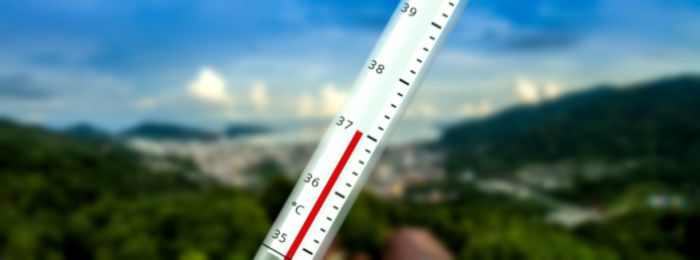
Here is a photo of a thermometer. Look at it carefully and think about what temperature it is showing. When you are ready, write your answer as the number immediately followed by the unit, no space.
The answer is 37°C
